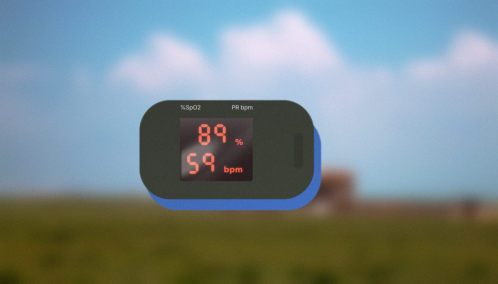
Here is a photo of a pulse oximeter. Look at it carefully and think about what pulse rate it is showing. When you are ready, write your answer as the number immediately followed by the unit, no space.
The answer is 59bpm
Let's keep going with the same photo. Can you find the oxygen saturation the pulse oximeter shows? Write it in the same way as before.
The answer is 89%
